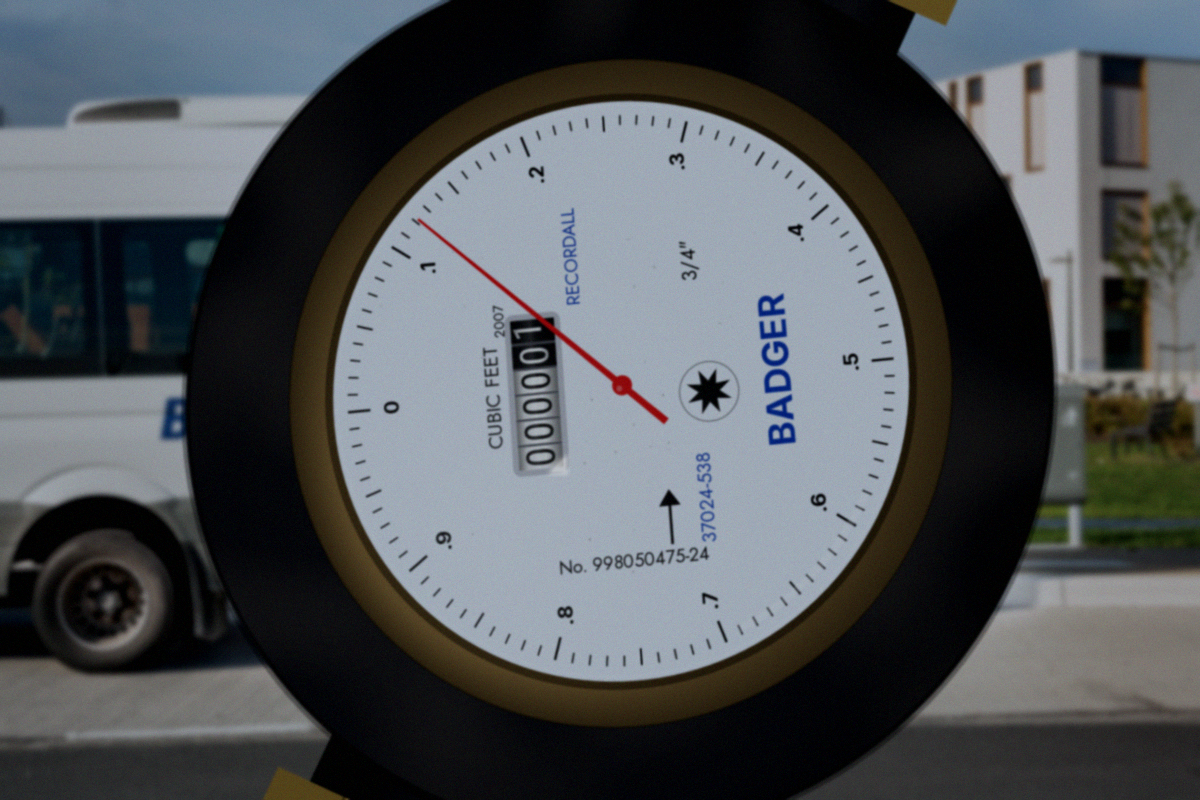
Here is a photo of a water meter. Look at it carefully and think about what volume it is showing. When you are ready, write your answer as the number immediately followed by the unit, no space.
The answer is 1.12ft³
